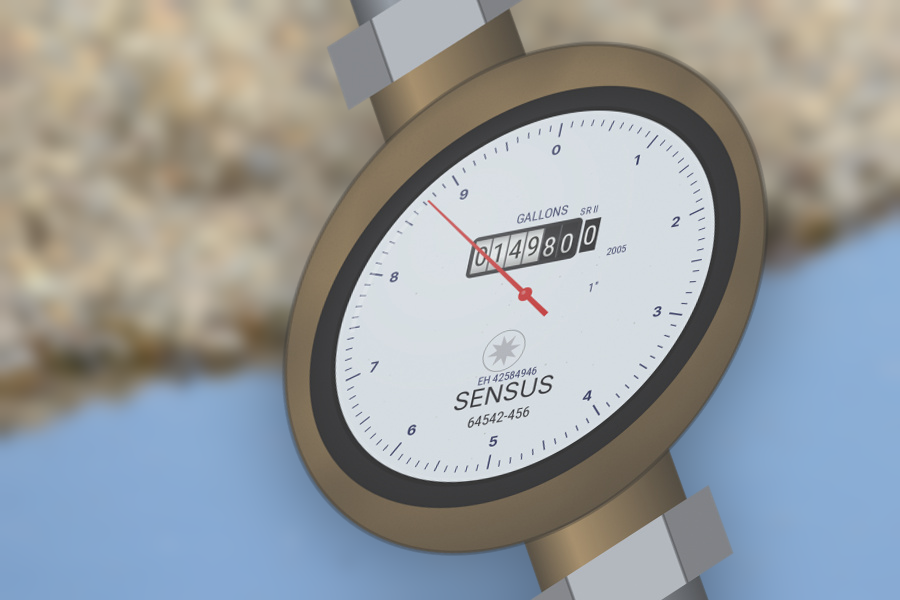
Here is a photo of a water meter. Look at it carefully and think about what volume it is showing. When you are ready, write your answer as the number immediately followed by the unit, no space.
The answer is 149798.7gal
